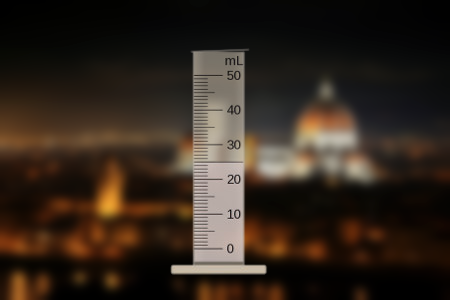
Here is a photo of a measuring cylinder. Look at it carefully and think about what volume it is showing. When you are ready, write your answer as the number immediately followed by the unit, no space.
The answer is 25mL
